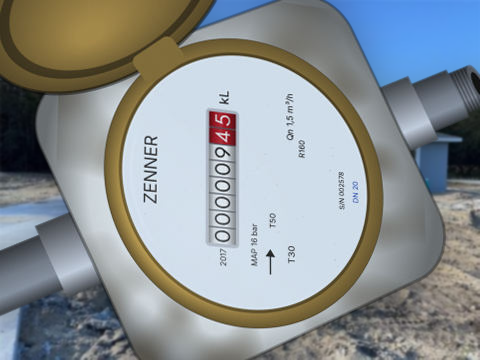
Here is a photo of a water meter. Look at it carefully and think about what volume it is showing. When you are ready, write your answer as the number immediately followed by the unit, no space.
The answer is 9.45kL
